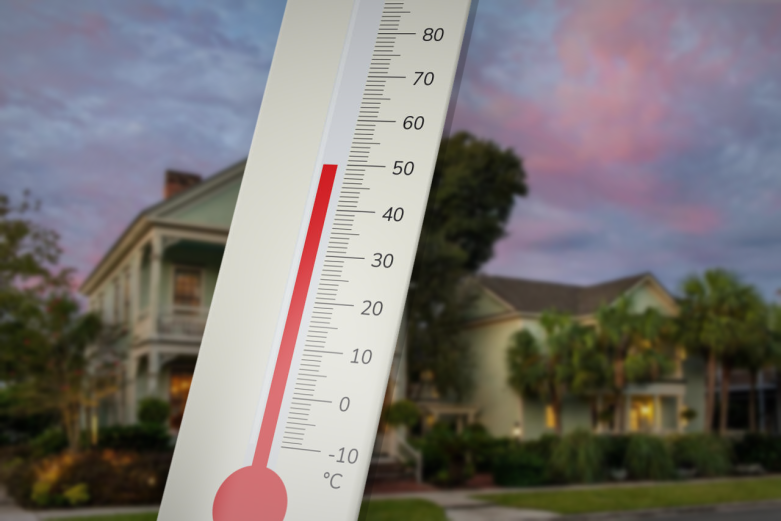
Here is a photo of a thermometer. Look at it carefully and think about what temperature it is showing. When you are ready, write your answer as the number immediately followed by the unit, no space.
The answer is 50°C
